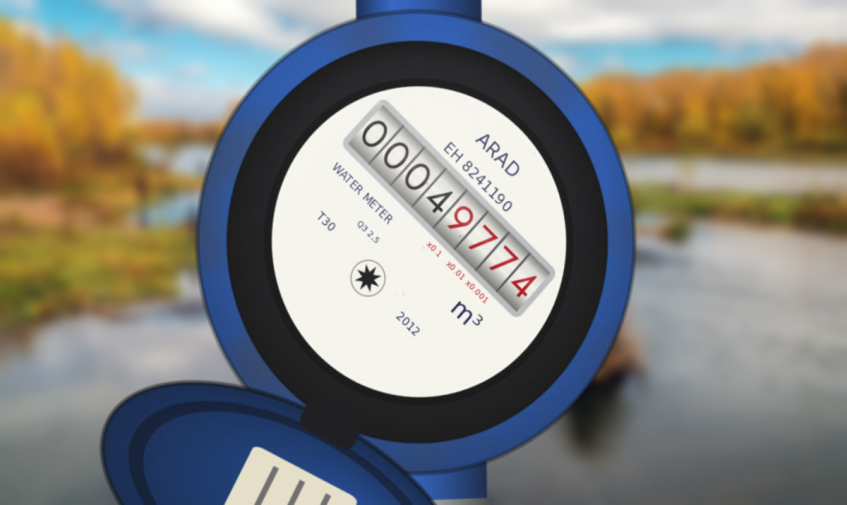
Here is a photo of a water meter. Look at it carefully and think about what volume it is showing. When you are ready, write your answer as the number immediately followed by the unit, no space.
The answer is 4.9774m³
